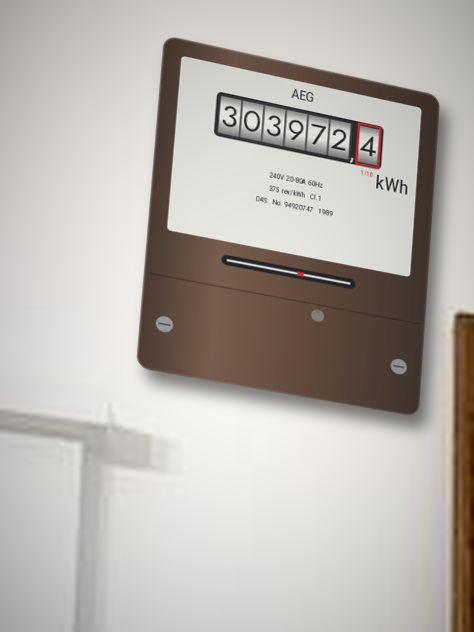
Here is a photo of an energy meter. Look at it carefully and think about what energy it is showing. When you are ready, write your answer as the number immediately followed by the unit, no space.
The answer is 303972.4kWh
